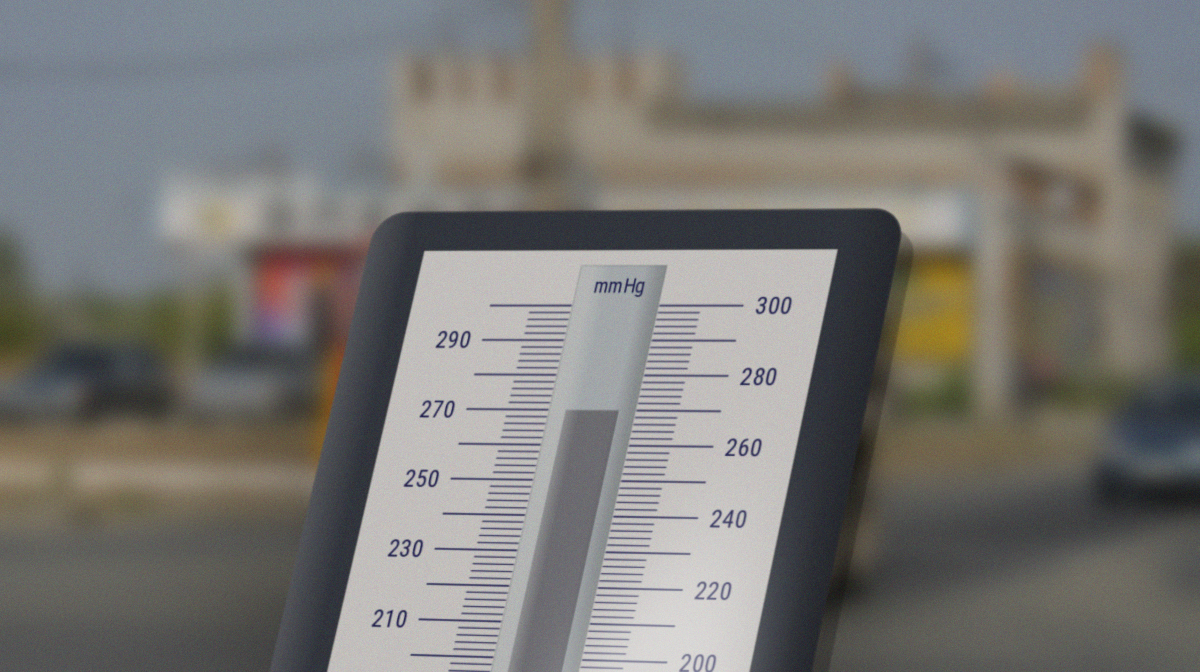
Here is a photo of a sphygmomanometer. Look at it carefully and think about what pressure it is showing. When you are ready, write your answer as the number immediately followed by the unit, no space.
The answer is 270mmHg
